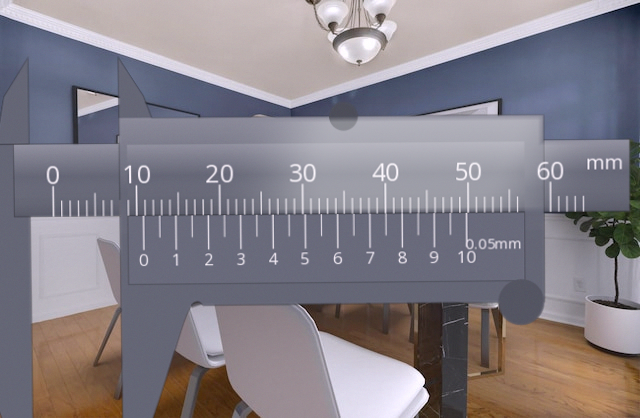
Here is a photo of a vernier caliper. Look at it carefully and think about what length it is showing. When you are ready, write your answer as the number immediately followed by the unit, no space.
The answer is 10.8mm
